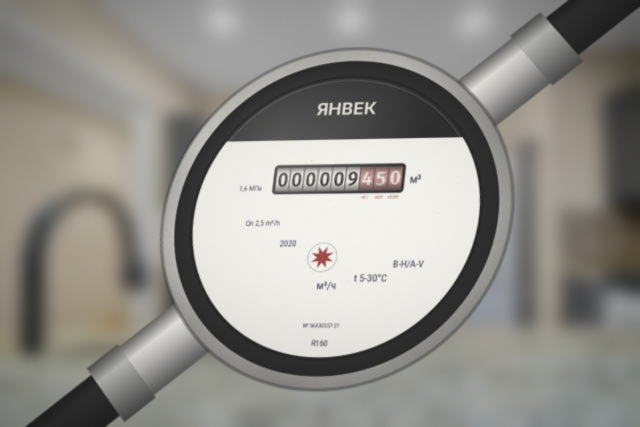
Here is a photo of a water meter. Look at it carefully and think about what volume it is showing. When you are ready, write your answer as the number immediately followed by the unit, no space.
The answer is 9.450m³
